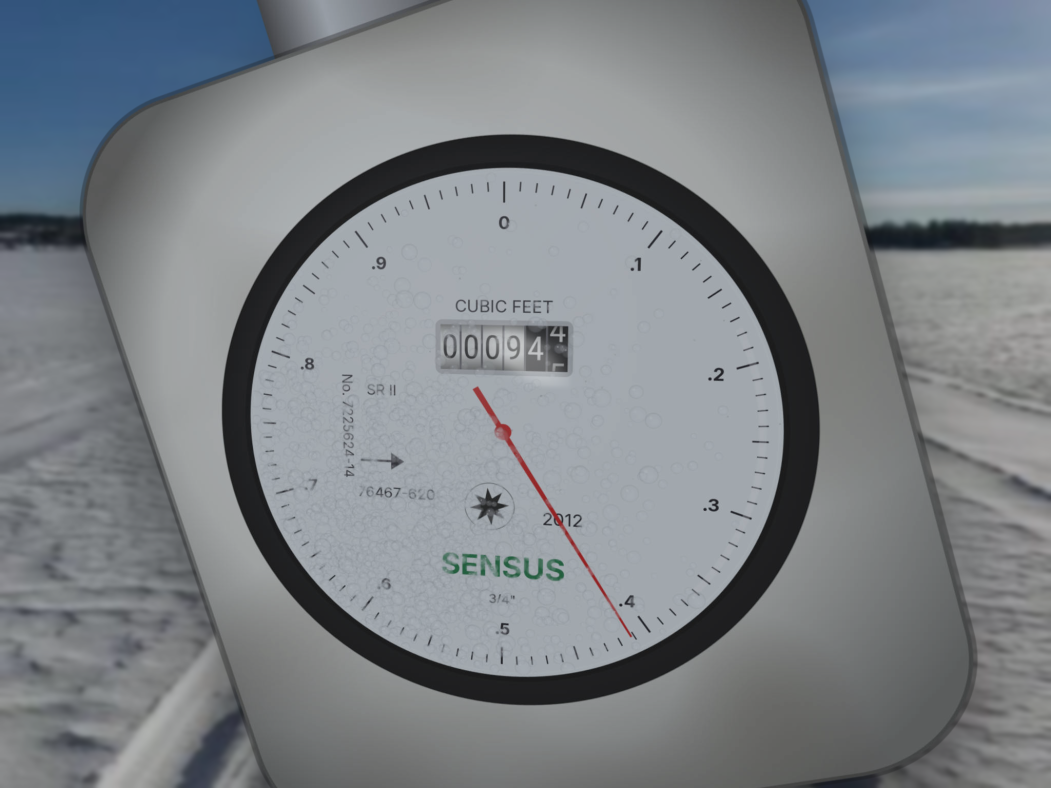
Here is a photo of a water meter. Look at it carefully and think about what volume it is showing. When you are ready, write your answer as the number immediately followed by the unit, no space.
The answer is 944.41ft³
